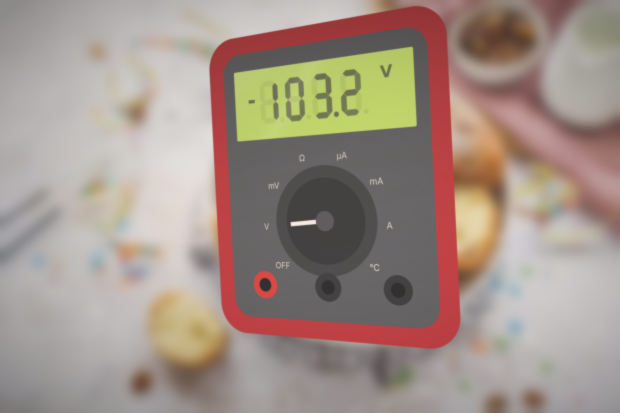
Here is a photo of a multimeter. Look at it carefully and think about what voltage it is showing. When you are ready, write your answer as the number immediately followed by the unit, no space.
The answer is -103.2V
